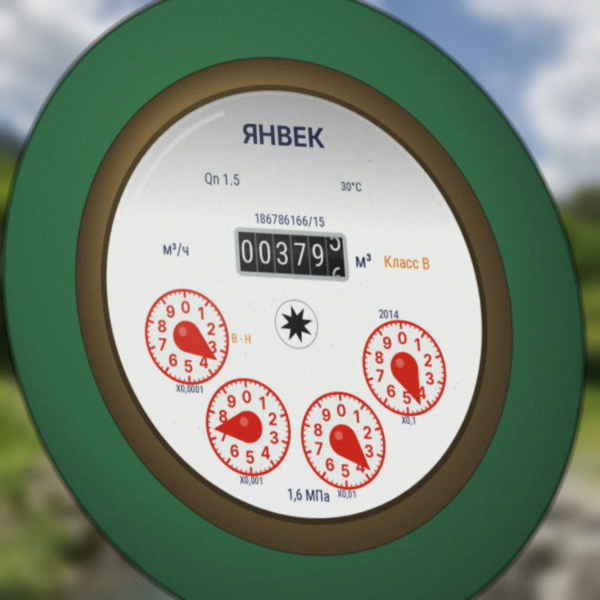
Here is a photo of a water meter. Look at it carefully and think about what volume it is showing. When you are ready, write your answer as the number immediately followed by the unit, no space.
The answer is 3795.4373m³
